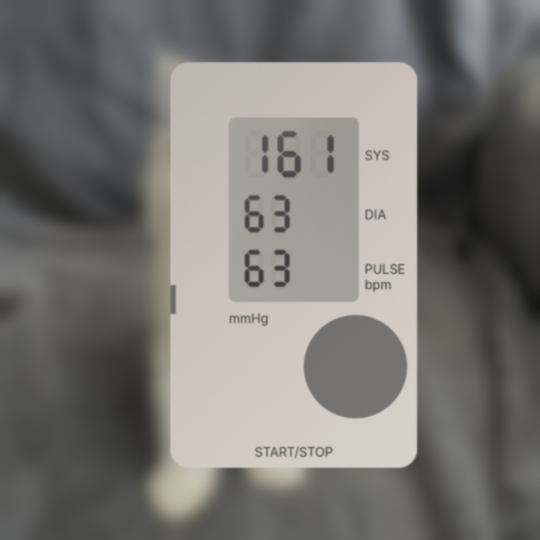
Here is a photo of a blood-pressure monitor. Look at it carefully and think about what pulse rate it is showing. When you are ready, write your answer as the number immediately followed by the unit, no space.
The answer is 63bpm
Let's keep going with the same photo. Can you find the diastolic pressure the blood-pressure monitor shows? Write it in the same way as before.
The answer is 63mmHg
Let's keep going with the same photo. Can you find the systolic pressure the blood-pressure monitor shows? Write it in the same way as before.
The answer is 161mmHg
